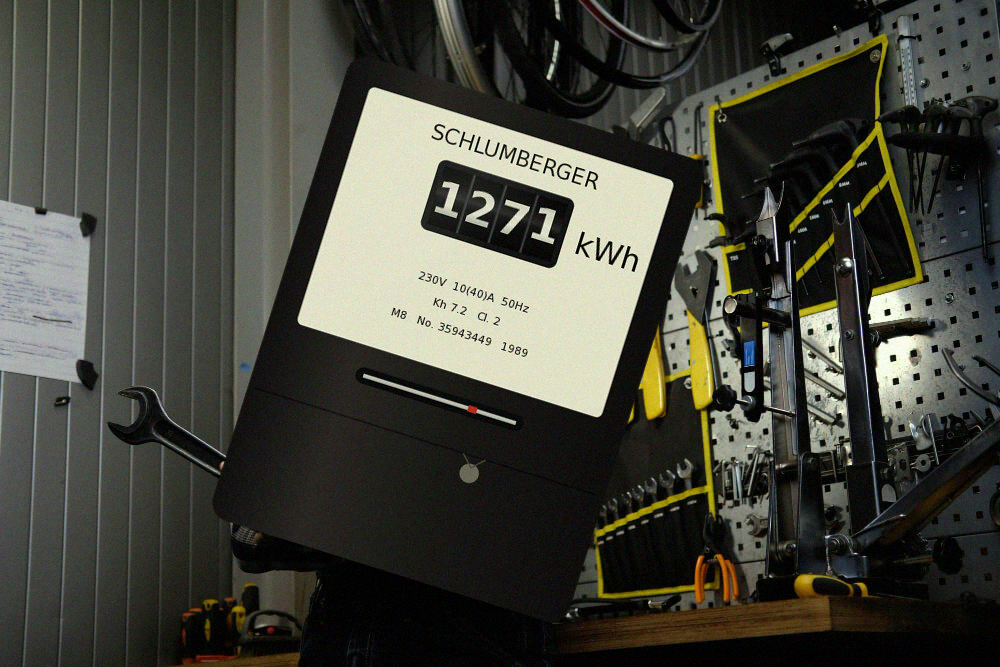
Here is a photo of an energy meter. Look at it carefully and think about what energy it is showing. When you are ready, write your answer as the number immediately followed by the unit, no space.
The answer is 1271kWh
